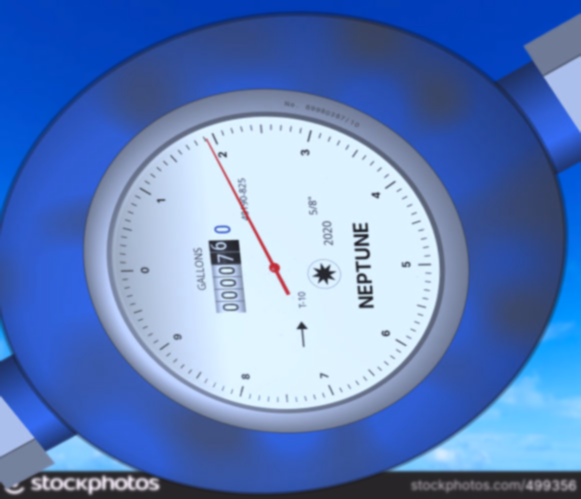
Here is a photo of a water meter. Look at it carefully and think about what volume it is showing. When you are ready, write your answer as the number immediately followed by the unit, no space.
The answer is 761.9gal
